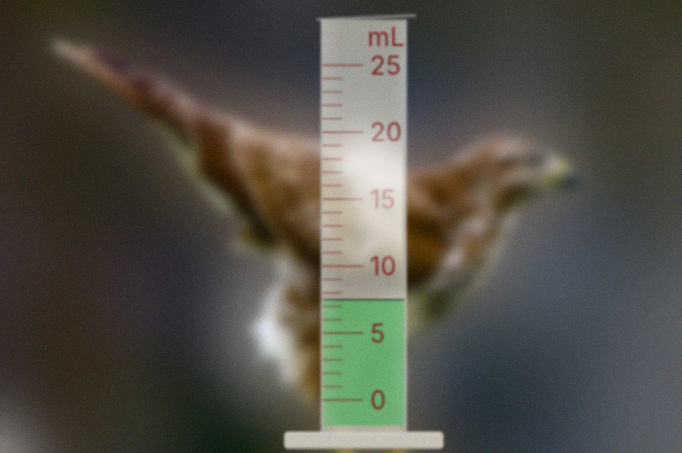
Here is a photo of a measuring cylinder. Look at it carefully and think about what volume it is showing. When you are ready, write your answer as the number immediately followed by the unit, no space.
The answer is 7.5mL
